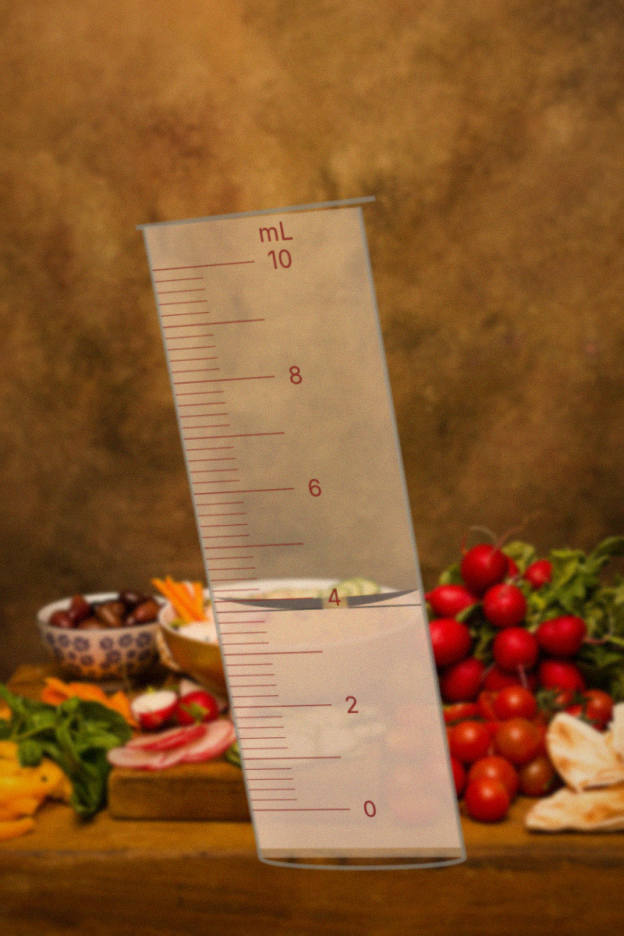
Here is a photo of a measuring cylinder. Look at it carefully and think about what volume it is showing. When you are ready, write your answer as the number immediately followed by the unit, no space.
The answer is 3.8mL
